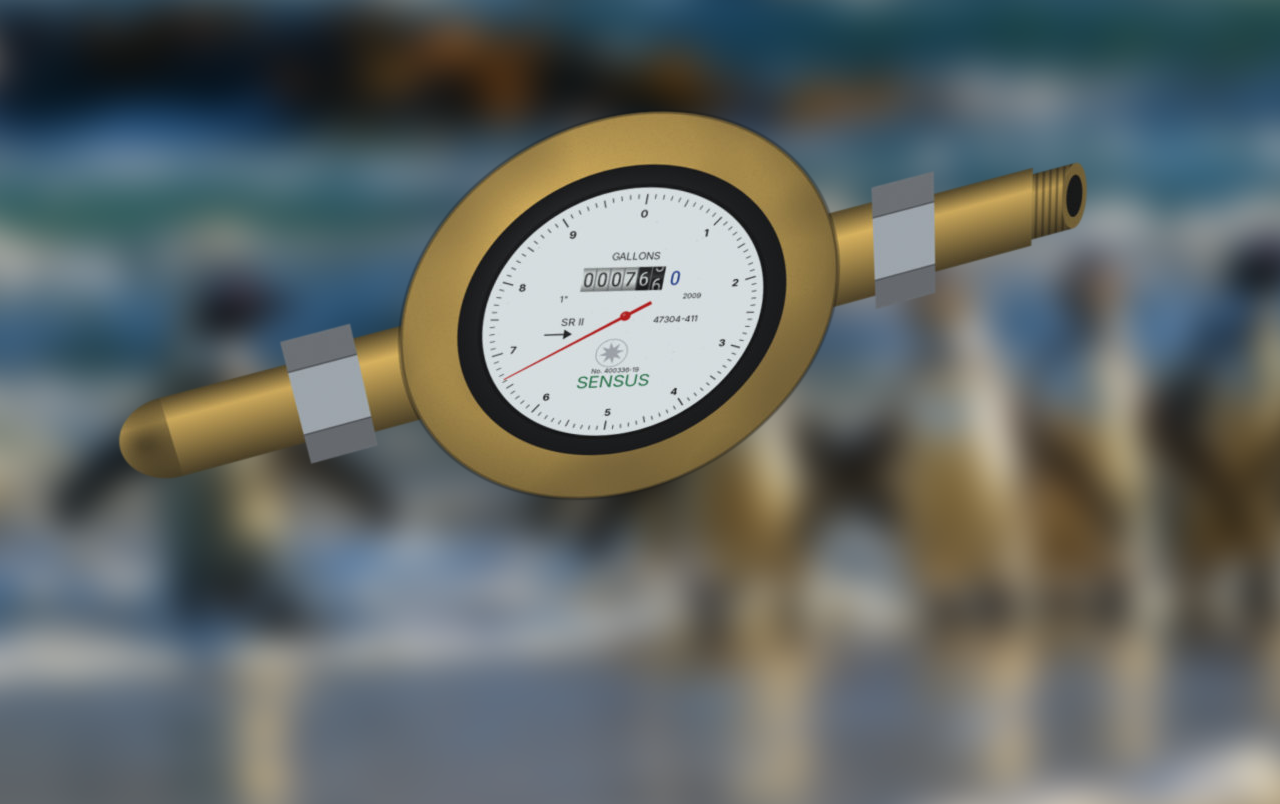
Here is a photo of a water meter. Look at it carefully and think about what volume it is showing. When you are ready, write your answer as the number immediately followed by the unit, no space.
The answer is 7656.6gal
